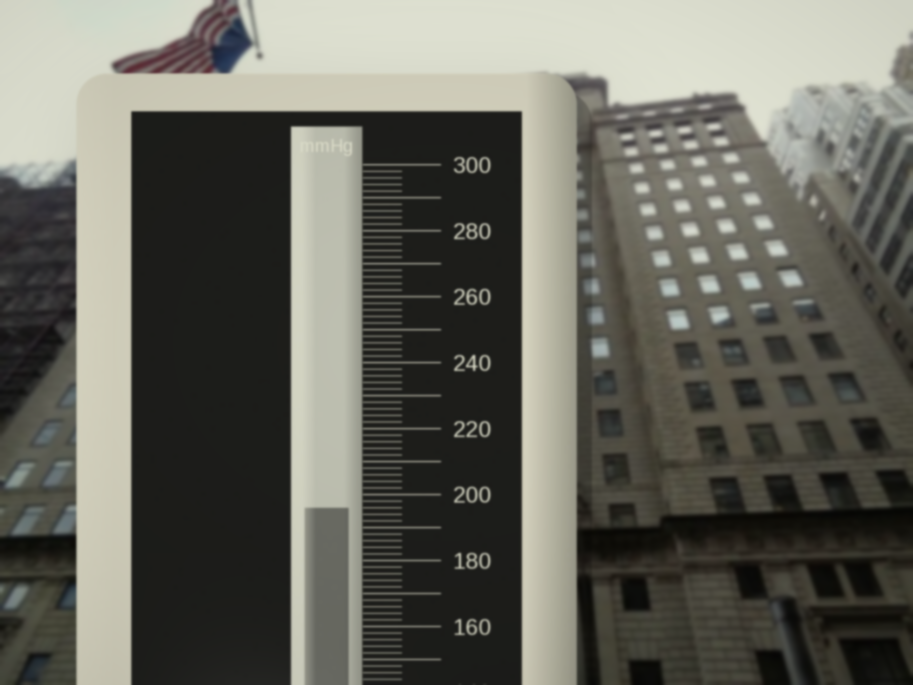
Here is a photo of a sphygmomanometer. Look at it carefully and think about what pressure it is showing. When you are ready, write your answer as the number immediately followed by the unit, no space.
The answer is 196mmHg
